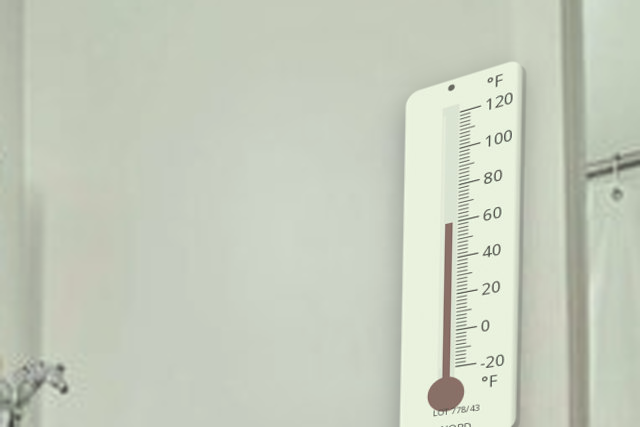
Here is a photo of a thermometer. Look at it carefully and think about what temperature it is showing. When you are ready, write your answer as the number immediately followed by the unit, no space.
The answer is 60°F
